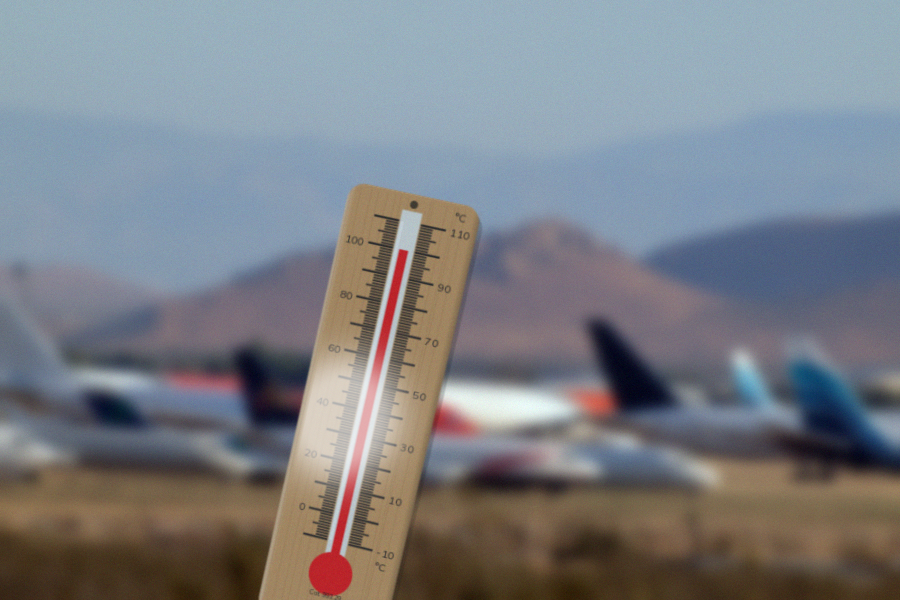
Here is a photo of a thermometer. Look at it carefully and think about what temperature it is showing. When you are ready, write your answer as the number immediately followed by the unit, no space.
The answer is 100°C
